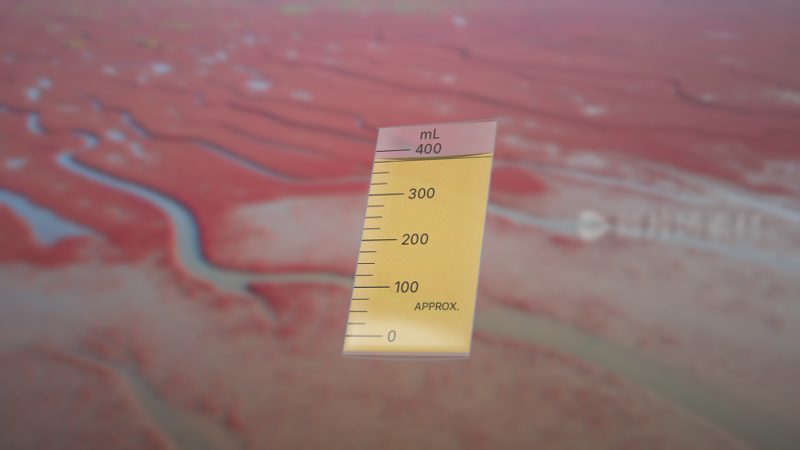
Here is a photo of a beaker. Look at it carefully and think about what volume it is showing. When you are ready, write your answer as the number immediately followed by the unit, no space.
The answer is 375mL
